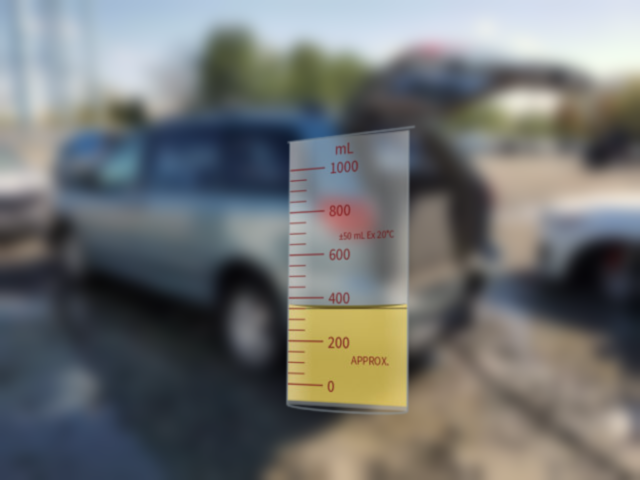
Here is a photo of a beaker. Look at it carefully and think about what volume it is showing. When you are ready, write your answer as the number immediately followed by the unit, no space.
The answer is 350mL
